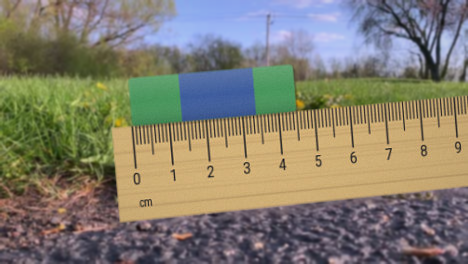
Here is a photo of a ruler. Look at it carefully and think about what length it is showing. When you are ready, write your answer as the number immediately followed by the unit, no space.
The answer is 4.5cm
